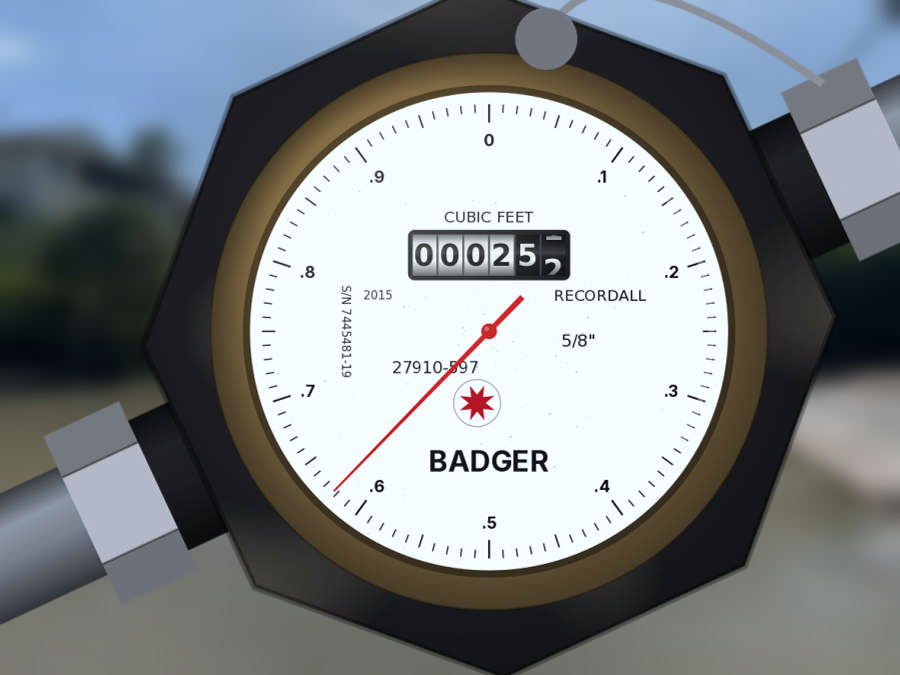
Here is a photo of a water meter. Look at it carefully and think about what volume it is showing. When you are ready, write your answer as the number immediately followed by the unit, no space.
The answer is 251.62ft³
